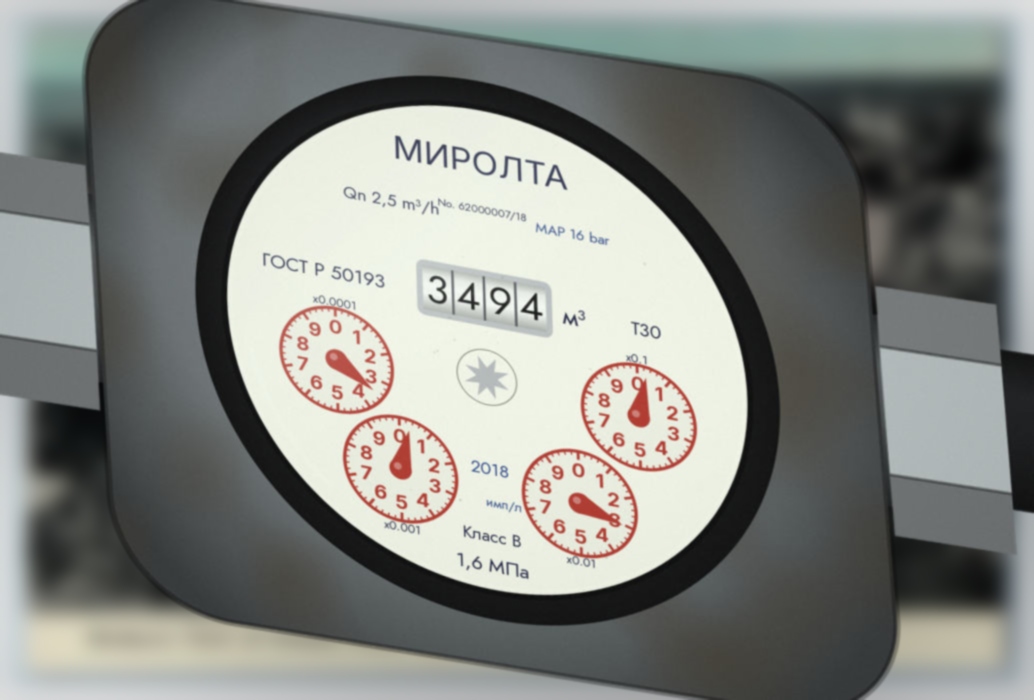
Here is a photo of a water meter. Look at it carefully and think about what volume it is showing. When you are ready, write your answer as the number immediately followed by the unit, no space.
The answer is 3494.0303m³
